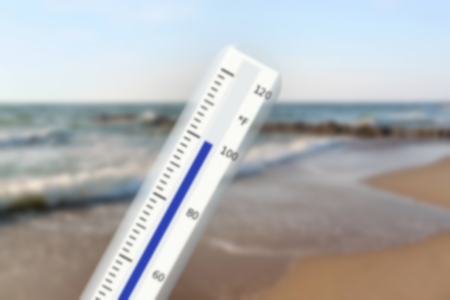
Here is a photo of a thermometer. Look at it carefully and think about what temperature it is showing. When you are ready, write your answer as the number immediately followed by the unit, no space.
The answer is 100°F
